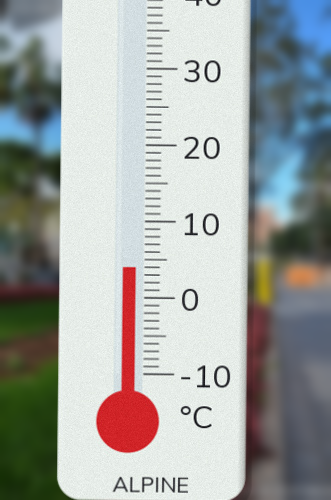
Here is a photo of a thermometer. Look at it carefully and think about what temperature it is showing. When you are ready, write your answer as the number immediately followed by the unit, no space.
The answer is 4°C
